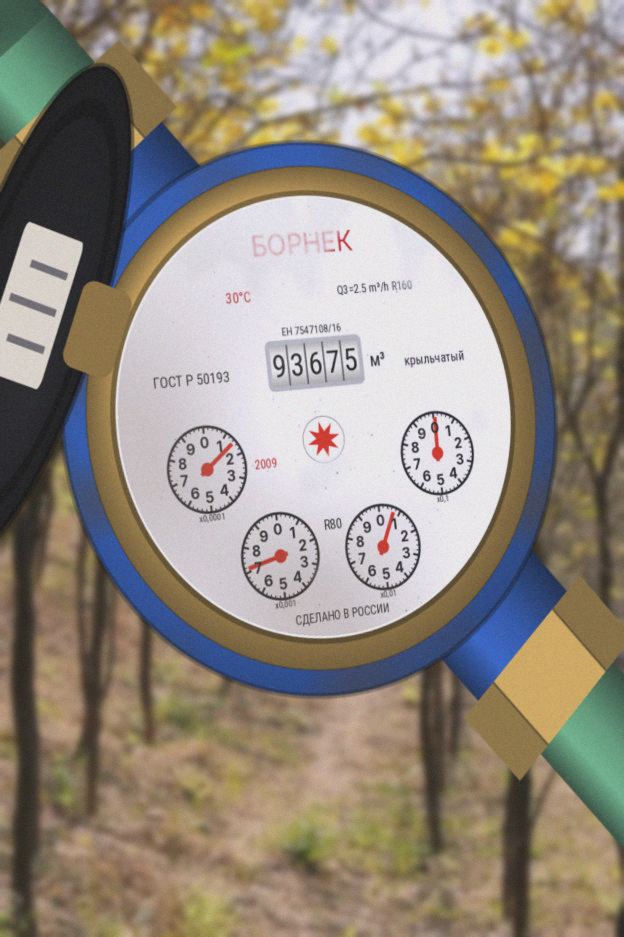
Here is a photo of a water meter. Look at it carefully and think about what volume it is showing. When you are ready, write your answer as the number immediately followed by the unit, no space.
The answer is 93675.0071m³
